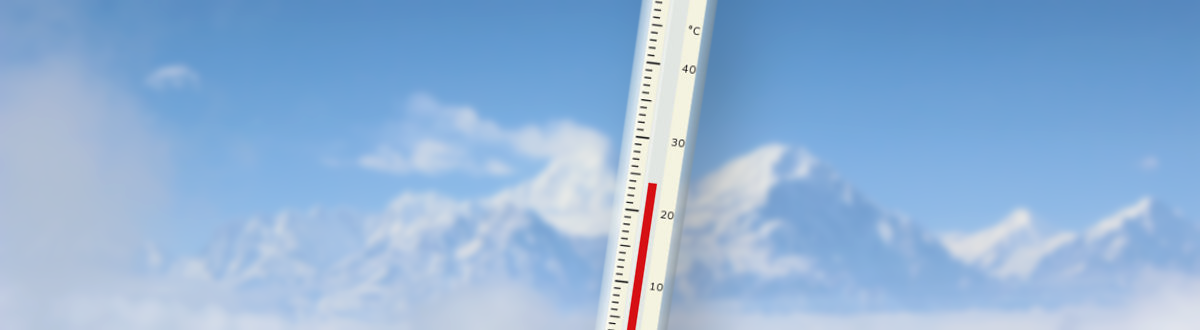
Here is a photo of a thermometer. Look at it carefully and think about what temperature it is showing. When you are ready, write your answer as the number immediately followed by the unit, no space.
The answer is 24°C
